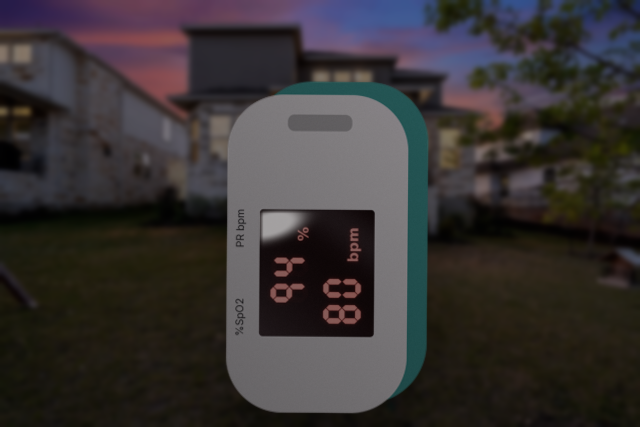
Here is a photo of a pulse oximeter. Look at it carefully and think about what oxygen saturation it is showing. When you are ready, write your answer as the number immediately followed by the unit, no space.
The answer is 94%
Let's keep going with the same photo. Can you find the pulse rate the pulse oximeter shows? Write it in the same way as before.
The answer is 80bpm
